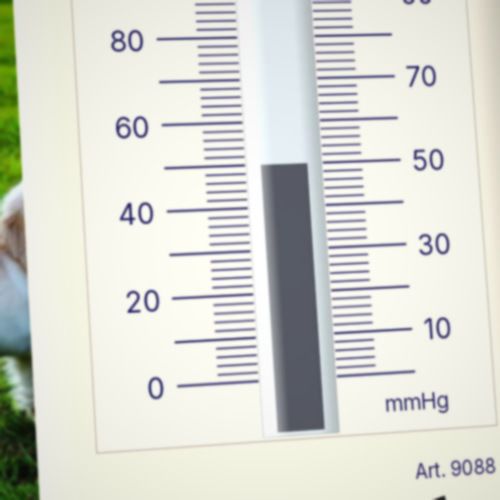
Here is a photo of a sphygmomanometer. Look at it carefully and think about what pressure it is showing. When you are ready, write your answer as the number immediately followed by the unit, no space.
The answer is 50mmHg
